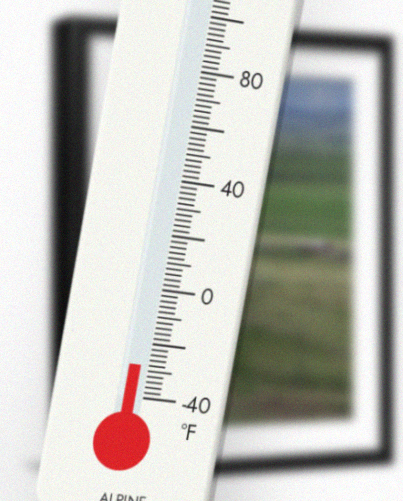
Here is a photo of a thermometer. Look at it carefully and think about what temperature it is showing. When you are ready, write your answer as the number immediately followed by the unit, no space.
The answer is -28°F
